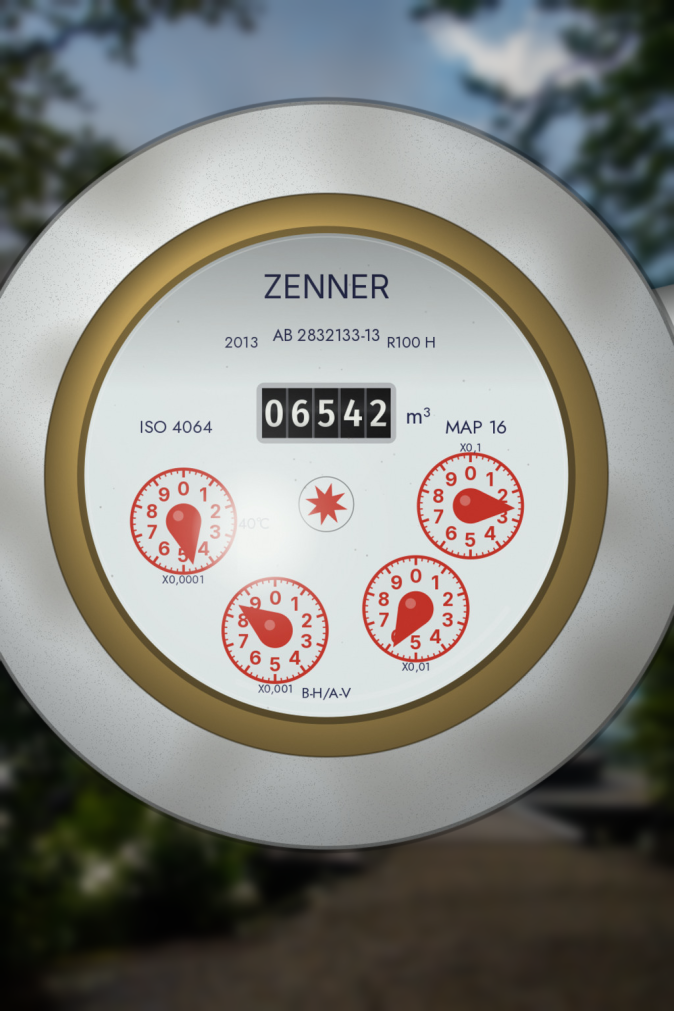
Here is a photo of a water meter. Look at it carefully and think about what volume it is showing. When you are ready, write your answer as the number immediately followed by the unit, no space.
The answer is 6542.2584m³
